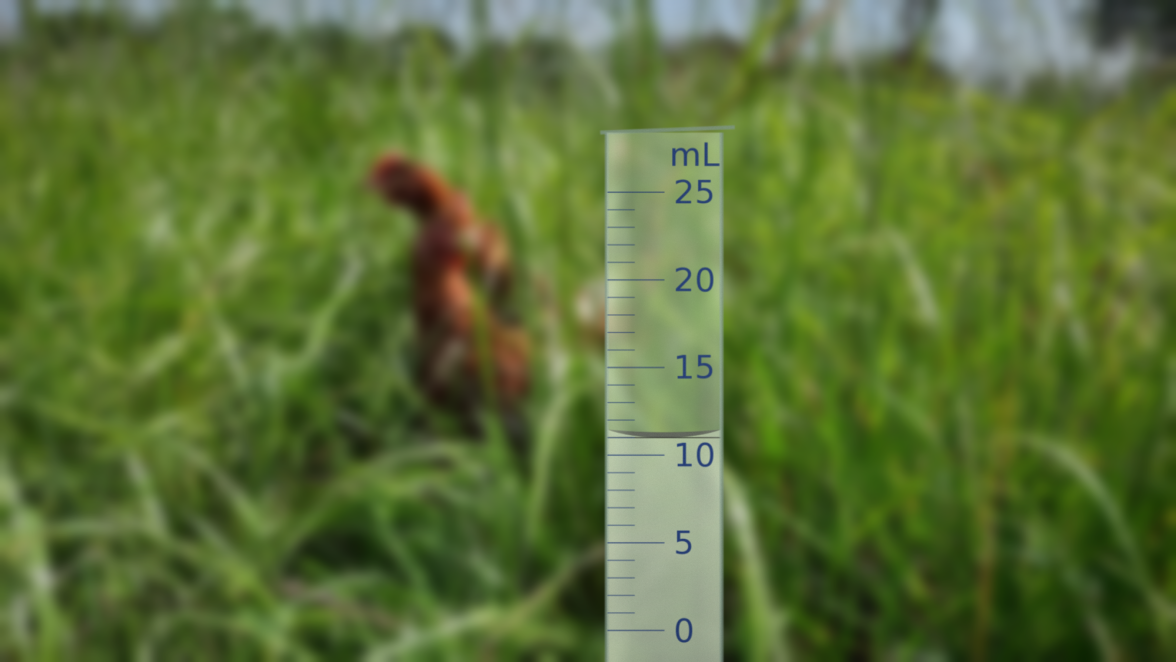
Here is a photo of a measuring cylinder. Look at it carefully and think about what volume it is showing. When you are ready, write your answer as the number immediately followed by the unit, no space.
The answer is 11mL
